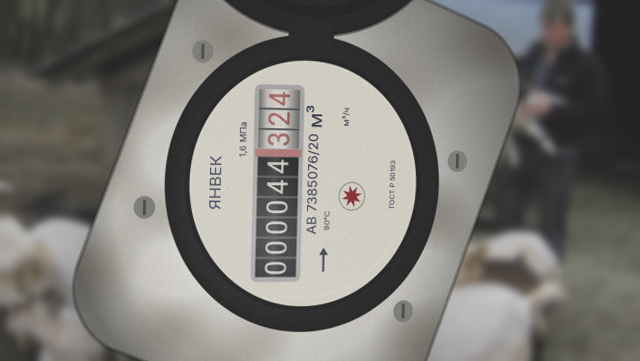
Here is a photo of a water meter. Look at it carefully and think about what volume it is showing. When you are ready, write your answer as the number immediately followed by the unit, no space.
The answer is 44.324m³
